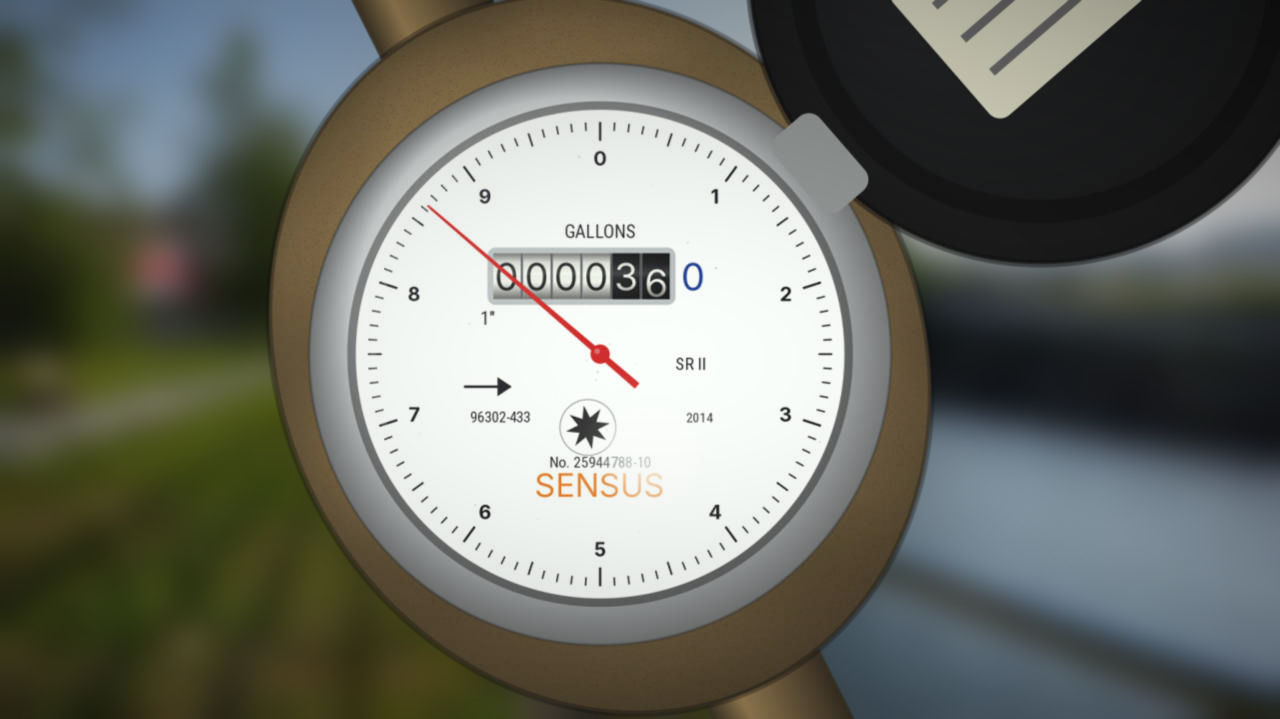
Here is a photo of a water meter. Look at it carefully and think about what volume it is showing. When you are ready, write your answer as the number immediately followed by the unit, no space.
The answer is 358.6gal
